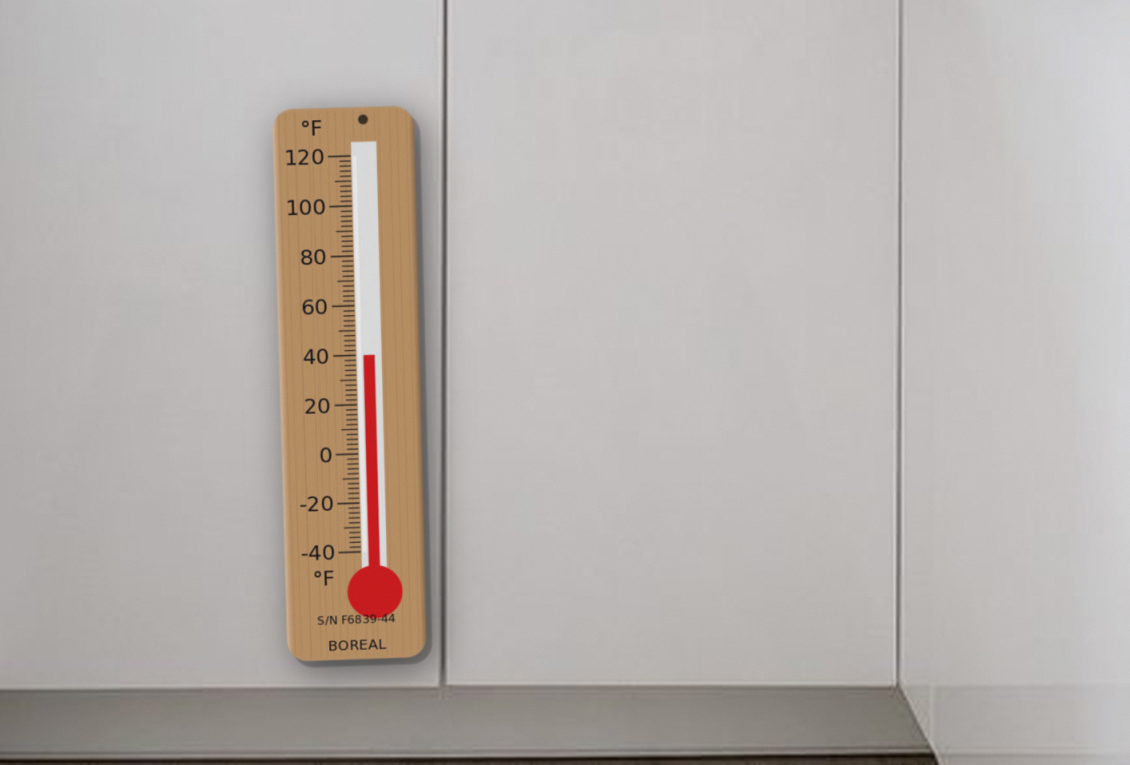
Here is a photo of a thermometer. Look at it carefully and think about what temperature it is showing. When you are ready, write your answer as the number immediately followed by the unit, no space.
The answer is 40°F
